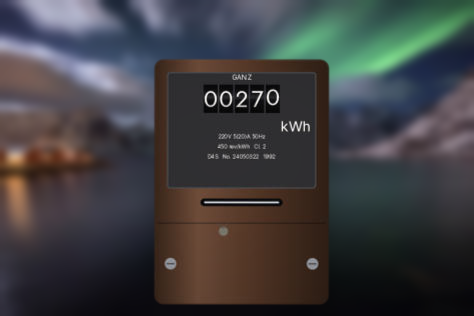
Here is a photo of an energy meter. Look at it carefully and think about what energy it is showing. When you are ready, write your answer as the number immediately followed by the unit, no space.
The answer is 270kWh
